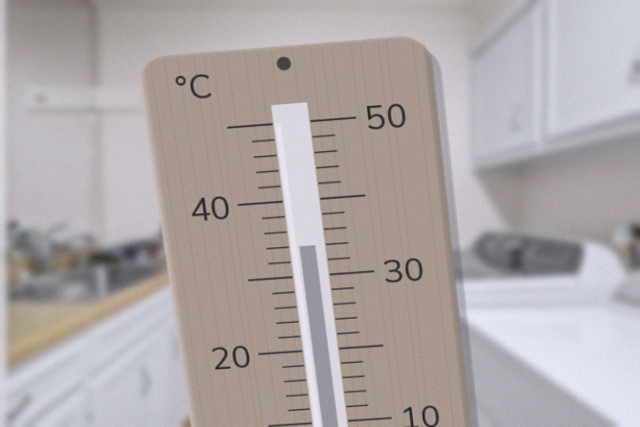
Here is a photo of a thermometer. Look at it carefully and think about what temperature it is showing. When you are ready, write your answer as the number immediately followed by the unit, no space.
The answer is 34°C
